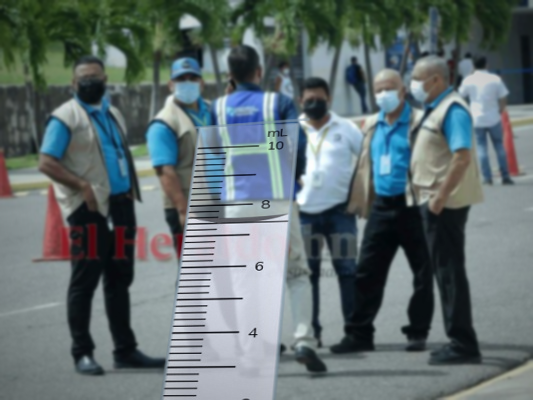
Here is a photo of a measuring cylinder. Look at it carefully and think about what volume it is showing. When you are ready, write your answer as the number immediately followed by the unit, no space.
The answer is 7.4mL
